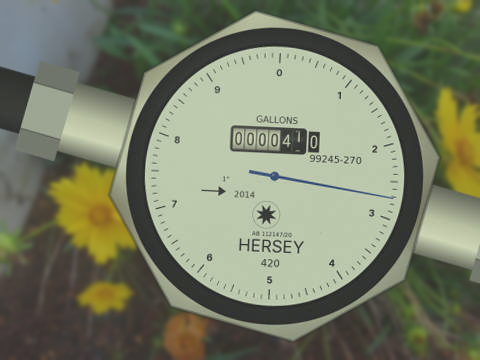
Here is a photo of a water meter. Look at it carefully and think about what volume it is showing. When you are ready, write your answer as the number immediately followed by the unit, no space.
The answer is 412.7gal
